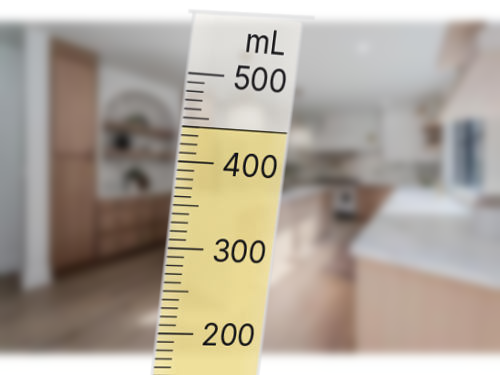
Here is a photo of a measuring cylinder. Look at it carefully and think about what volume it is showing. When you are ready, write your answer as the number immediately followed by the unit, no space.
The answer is 440mL
